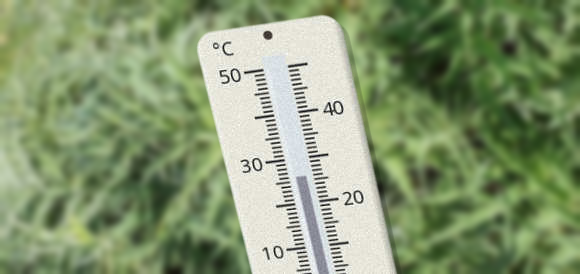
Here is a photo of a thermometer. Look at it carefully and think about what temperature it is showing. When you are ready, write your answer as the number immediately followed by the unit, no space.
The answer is 26°C
